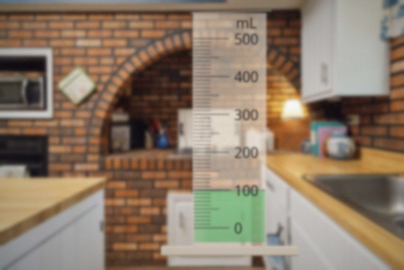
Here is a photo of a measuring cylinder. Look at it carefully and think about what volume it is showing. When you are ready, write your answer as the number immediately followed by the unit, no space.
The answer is 100mL
